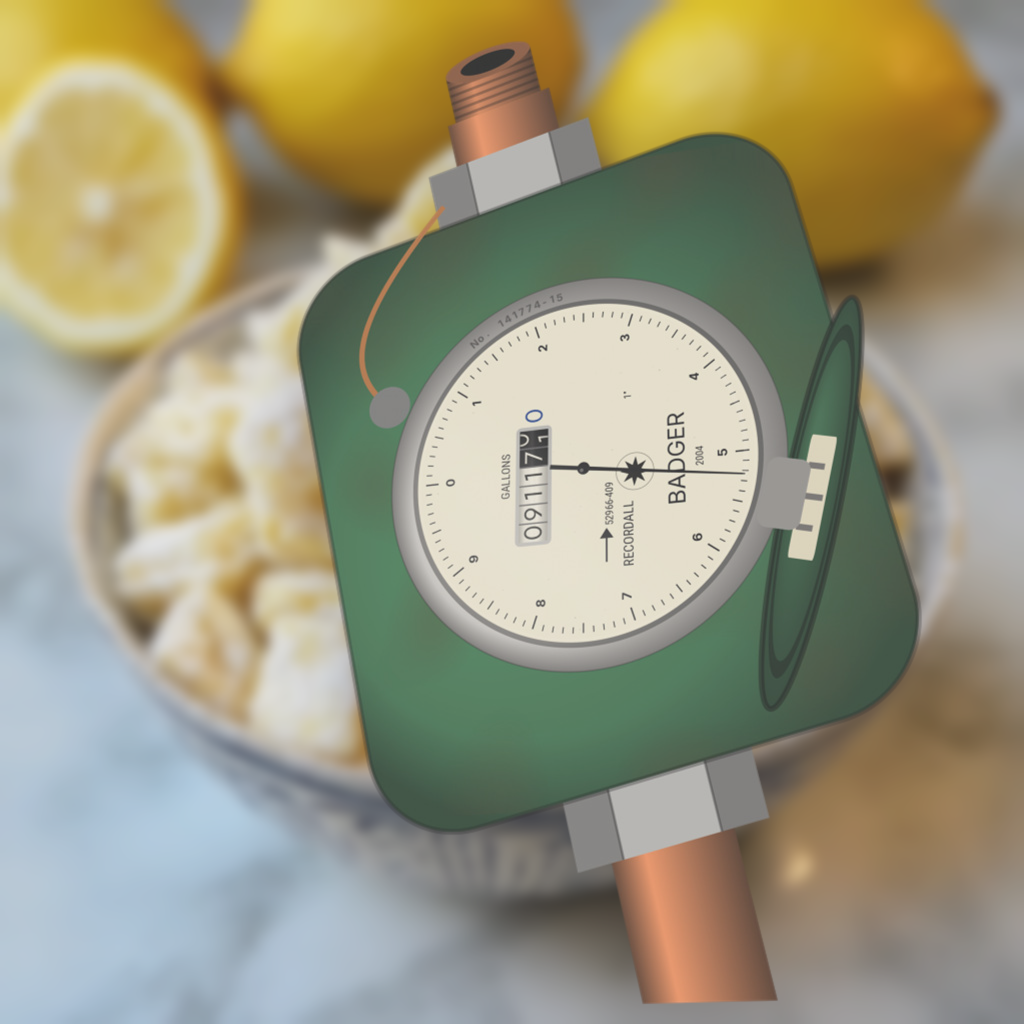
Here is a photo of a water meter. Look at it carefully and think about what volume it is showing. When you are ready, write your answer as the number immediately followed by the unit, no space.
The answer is 911705.2gal
